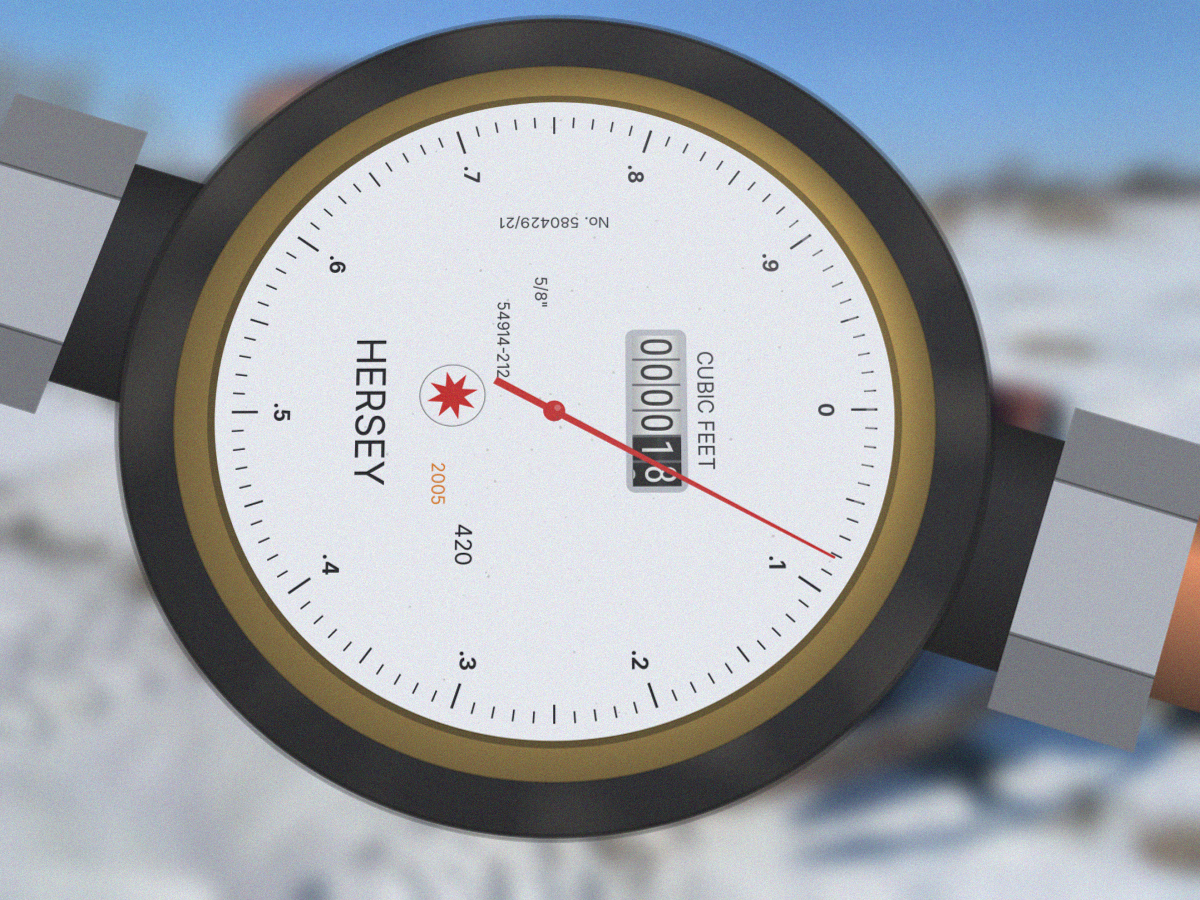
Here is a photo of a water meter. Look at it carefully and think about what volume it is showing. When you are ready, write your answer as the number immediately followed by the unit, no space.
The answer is 18.08ft³
